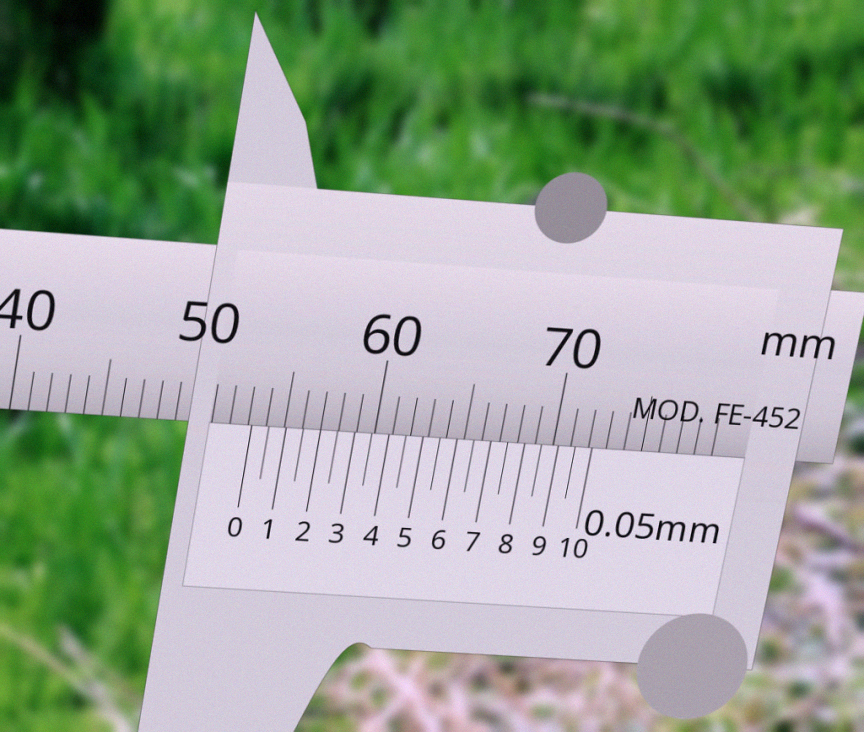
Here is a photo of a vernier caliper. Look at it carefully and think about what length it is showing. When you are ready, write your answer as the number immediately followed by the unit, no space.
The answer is 53.2mm
